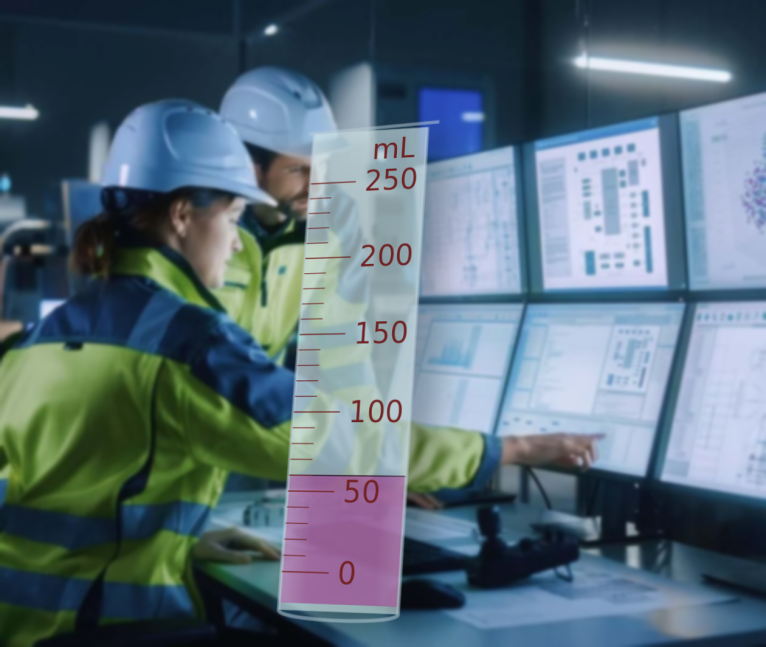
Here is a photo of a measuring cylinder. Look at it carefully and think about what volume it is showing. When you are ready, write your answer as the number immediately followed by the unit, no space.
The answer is 60mL
